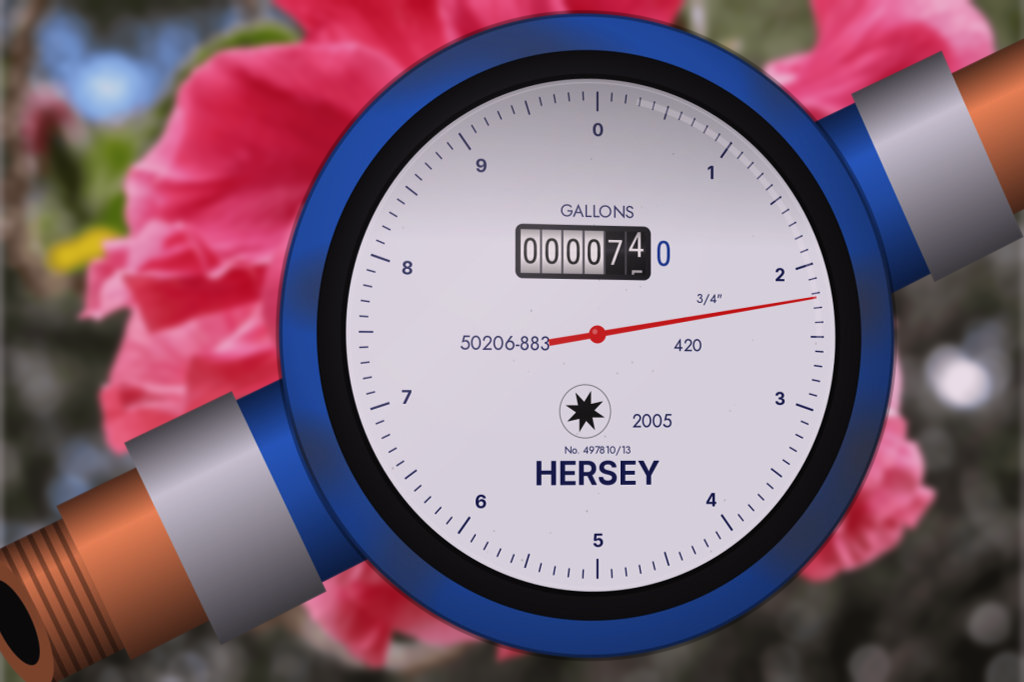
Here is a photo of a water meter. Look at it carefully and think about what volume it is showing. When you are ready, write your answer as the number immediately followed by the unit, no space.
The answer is 742.2gal
